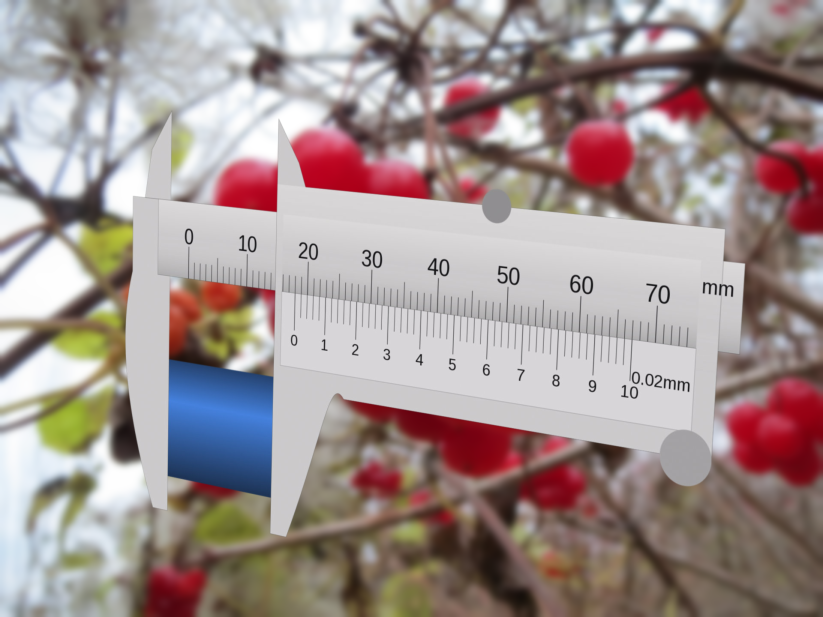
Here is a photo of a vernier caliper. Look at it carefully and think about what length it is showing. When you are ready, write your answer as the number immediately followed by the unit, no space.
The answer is 18.0mm
